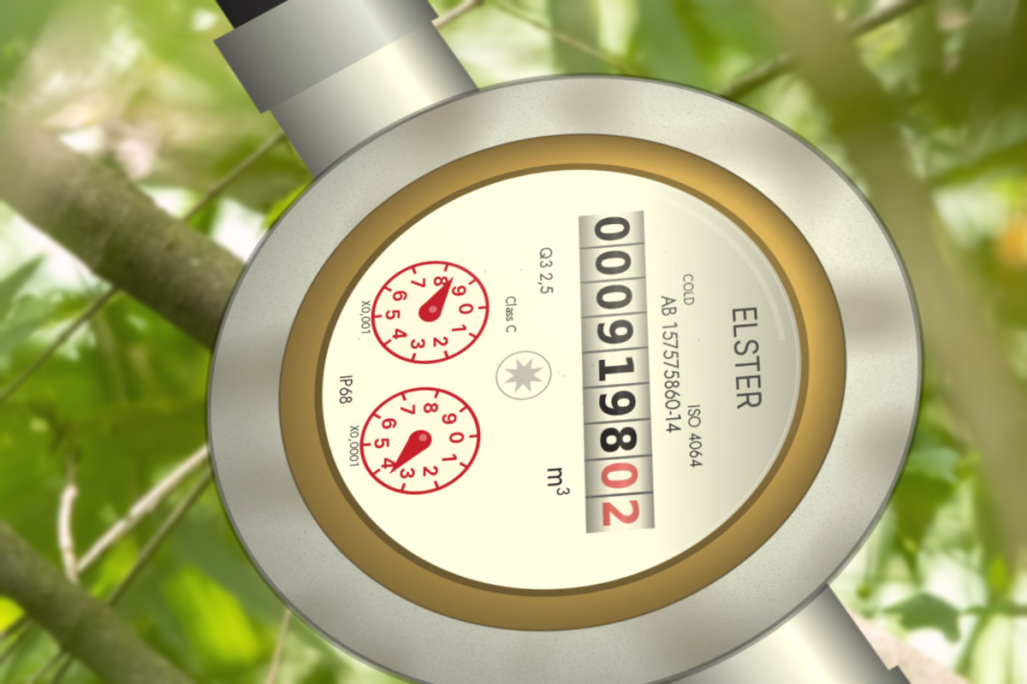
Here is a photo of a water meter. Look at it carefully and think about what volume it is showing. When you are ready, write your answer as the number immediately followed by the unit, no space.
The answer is 9198.0283m³
